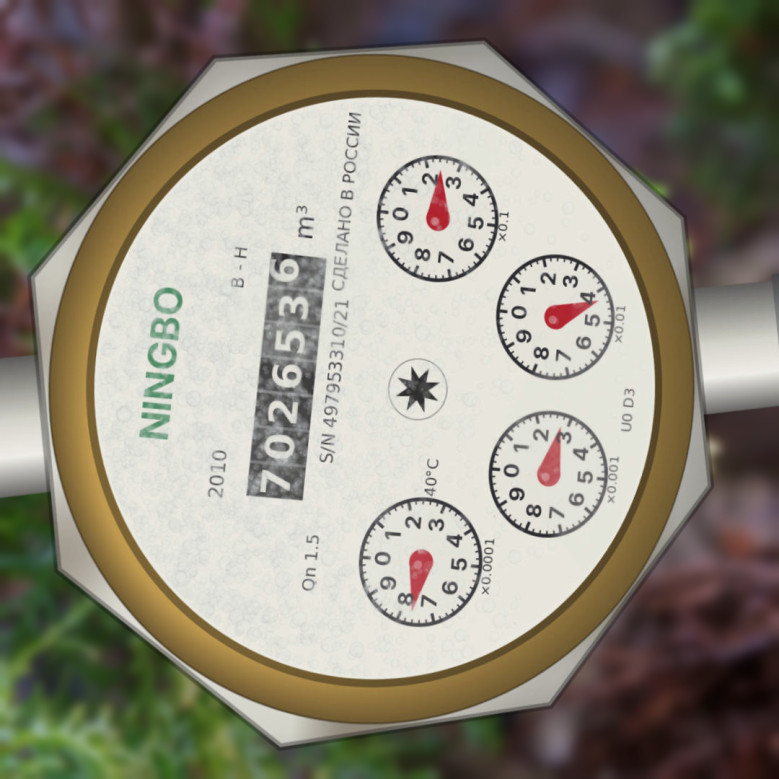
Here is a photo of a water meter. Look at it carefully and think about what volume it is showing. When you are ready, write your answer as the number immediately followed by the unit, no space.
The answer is 7026536.2427m³
